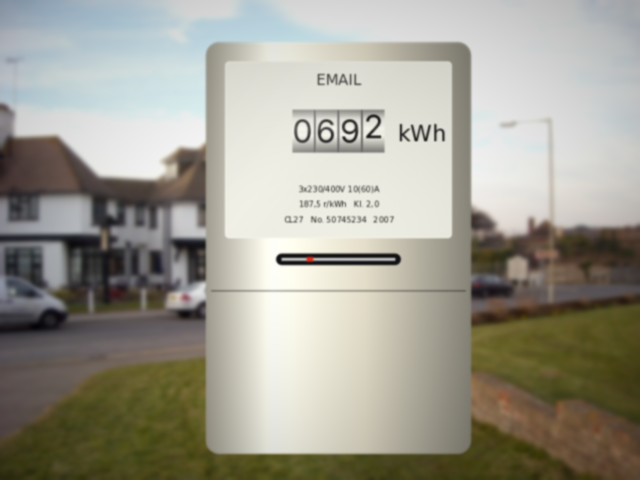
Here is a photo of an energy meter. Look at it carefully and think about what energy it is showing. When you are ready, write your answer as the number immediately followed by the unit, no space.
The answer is 692kWh
